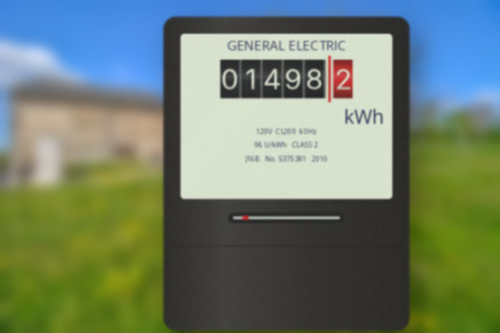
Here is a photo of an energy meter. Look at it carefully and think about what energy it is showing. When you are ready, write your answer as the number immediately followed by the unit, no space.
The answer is 1498.2kWh
